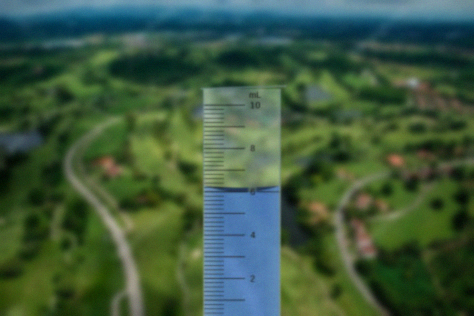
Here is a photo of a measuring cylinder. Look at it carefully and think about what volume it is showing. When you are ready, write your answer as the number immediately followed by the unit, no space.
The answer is 6mL
